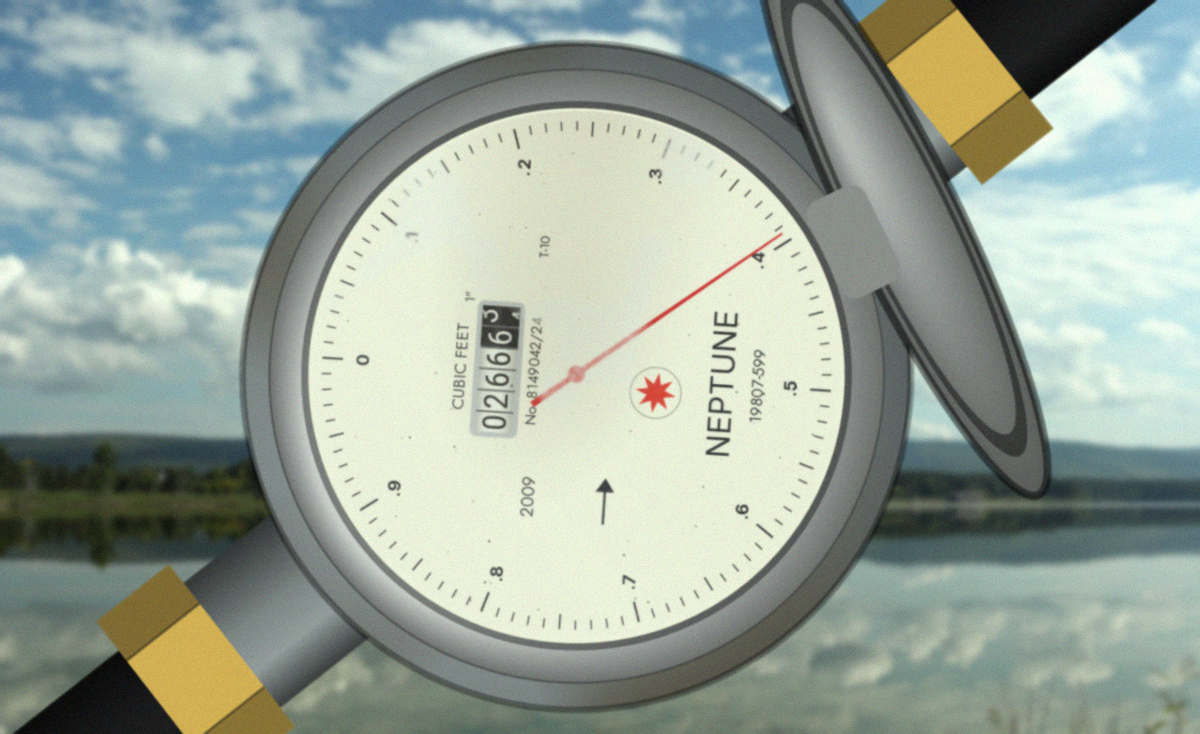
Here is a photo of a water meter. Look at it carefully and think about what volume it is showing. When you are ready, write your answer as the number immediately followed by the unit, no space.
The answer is 26663.39ft³
